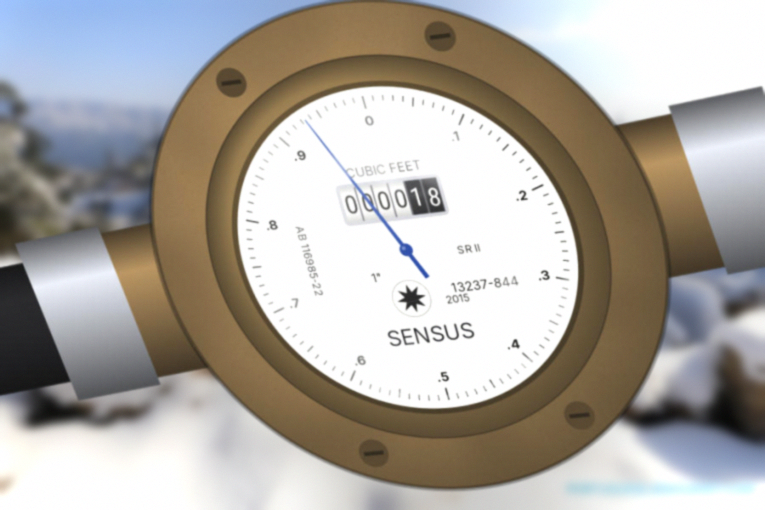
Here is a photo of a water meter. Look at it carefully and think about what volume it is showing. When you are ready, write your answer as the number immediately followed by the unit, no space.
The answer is 17.93ft³
